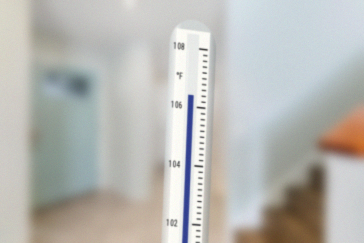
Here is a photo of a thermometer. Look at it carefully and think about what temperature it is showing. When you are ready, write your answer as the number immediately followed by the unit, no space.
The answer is 106.4°F
